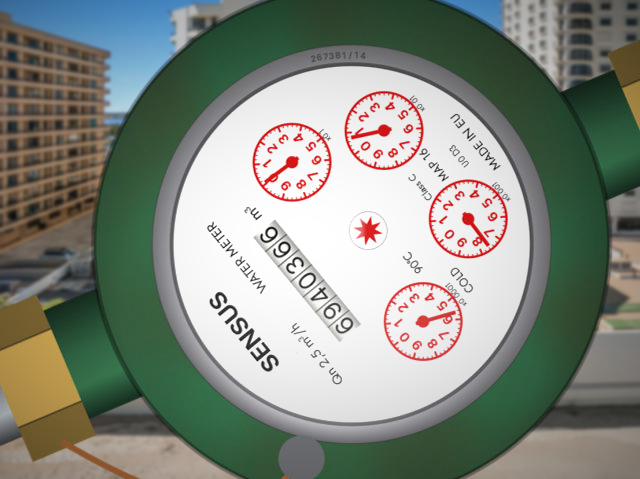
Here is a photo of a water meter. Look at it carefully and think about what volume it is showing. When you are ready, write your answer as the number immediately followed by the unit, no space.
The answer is 6940366.0075m³
